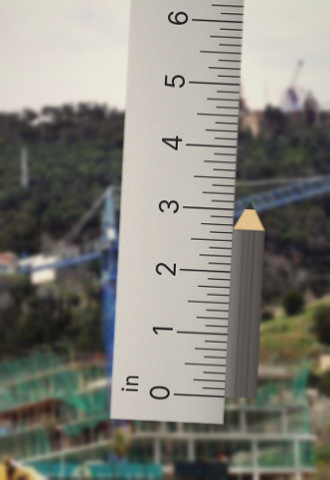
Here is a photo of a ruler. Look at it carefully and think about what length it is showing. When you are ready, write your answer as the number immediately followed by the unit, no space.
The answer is 3.125in
